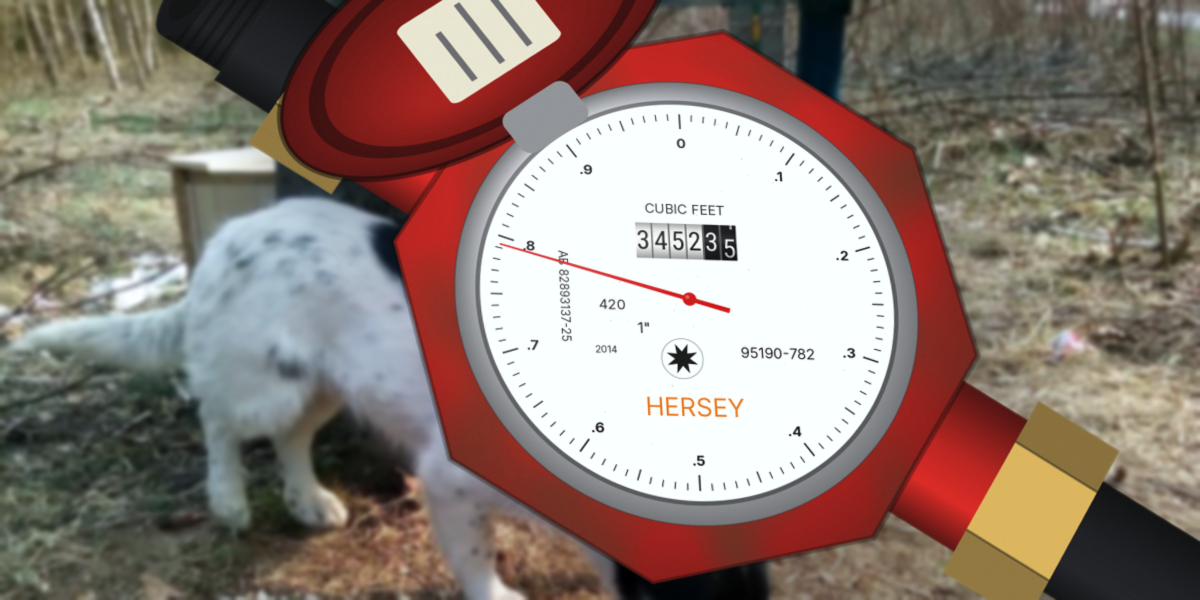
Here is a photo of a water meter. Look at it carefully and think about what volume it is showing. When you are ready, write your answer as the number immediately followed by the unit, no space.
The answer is 345234.79ft³
